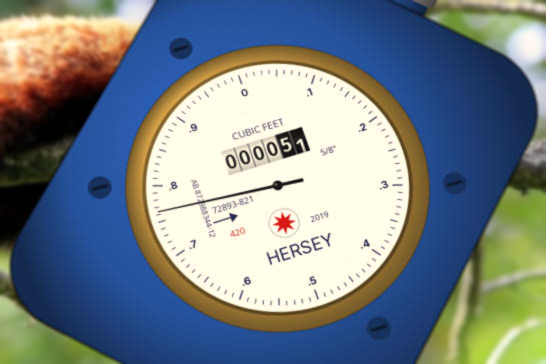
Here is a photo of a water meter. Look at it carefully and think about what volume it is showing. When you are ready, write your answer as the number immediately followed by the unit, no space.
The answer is 50.76ft³
